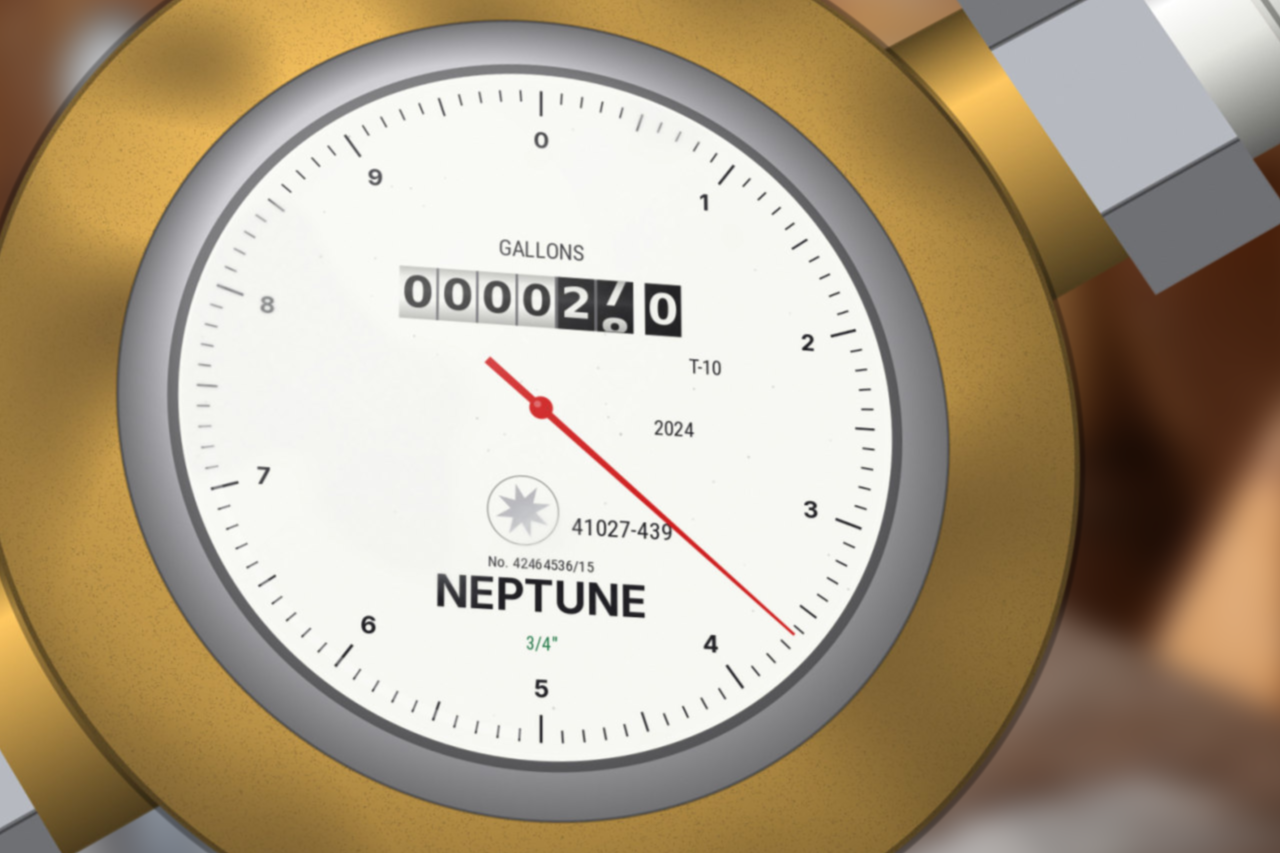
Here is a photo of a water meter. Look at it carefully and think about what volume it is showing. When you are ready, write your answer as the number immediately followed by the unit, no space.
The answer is 273.6gal
